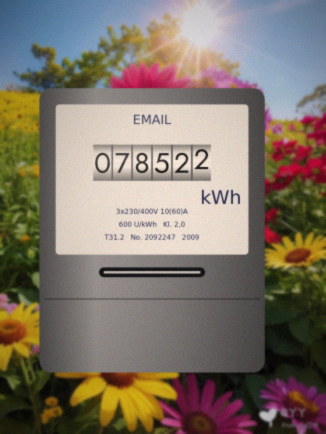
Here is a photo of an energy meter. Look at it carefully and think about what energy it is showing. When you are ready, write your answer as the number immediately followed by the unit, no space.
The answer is 78522kWh
